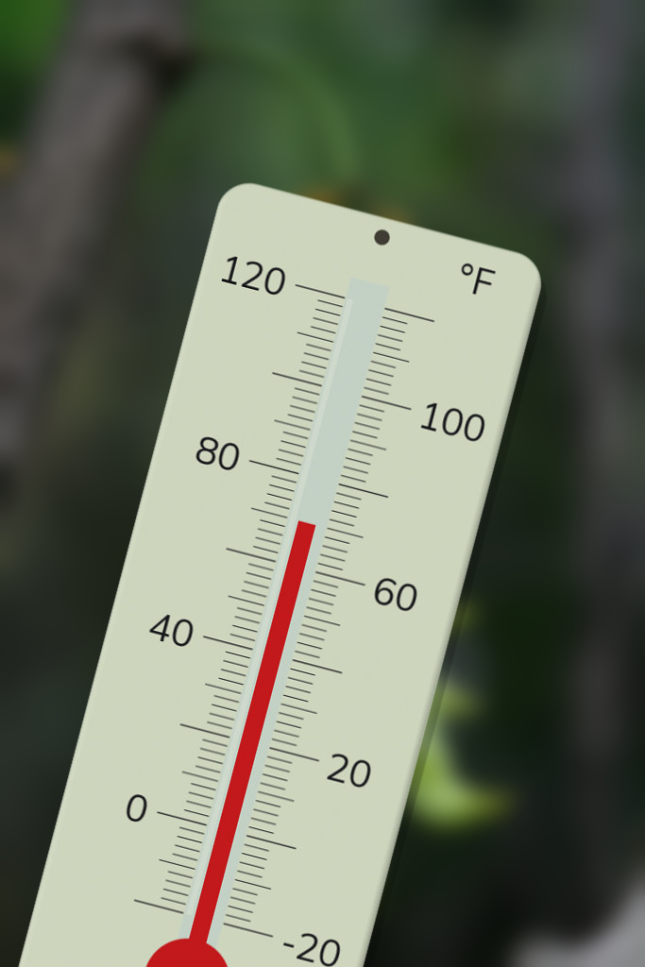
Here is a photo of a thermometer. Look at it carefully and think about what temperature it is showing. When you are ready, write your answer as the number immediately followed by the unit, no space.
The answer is 70°F
